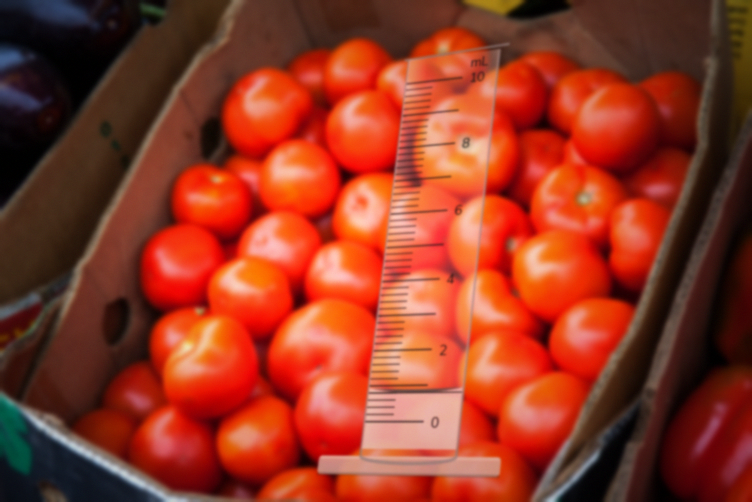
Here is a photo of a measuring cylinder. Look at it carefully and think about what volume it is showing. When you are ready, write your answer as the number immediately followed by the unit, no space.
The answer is 0.8mL
